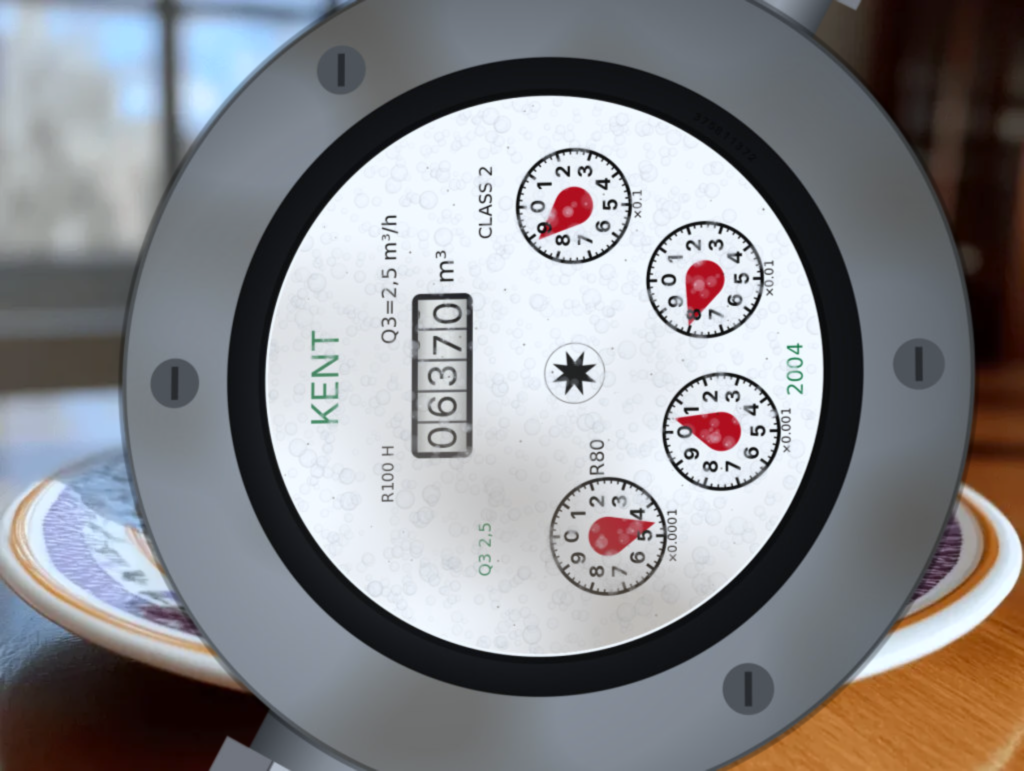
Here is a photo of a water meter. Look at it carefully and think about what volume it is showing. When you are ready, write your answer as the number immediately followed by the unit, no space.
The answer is 6369.8804m³
